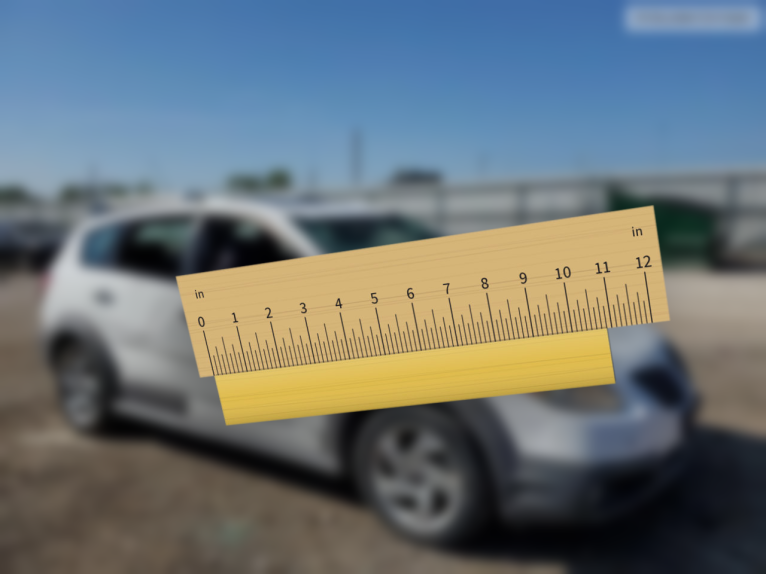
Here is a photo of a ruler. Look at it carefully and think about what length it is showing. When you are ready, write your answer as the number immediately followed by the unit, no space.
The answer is 10.875in
